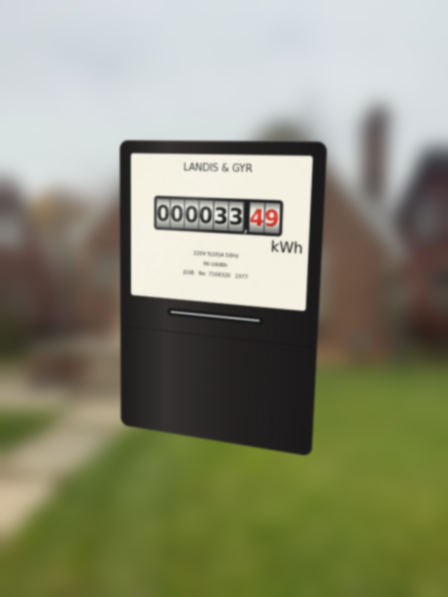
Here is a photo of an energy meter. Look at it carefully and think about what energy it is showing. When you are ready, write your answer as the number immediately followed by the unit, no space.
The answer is 33.49kWh
